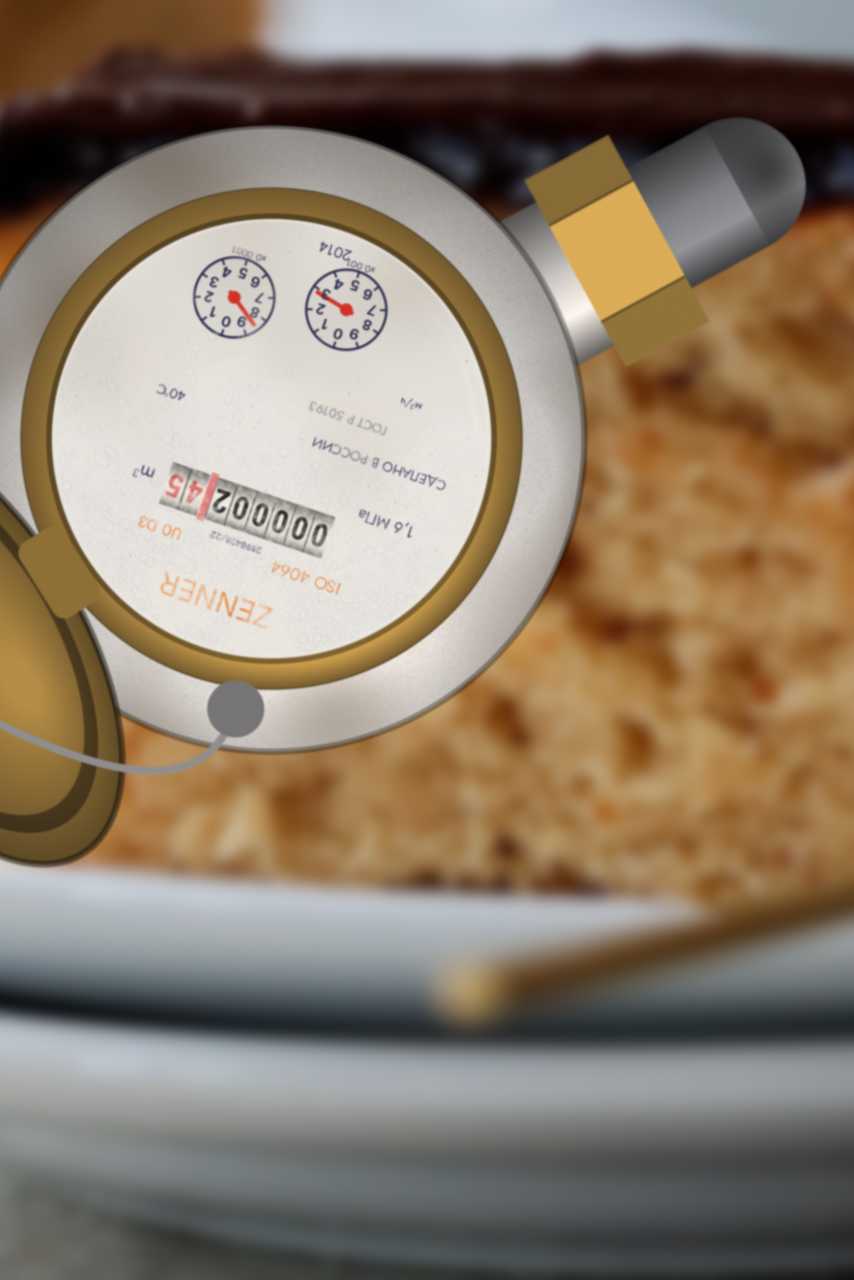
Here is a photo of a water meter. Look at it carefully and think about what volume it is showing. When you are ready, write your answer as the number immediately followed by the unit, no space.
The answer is 2.4528m³
